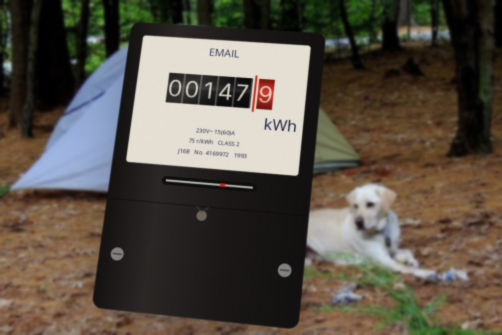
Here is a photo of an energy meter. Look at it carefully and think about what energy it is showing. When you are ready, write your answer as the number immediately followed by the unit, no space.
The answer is 147.9kWh
